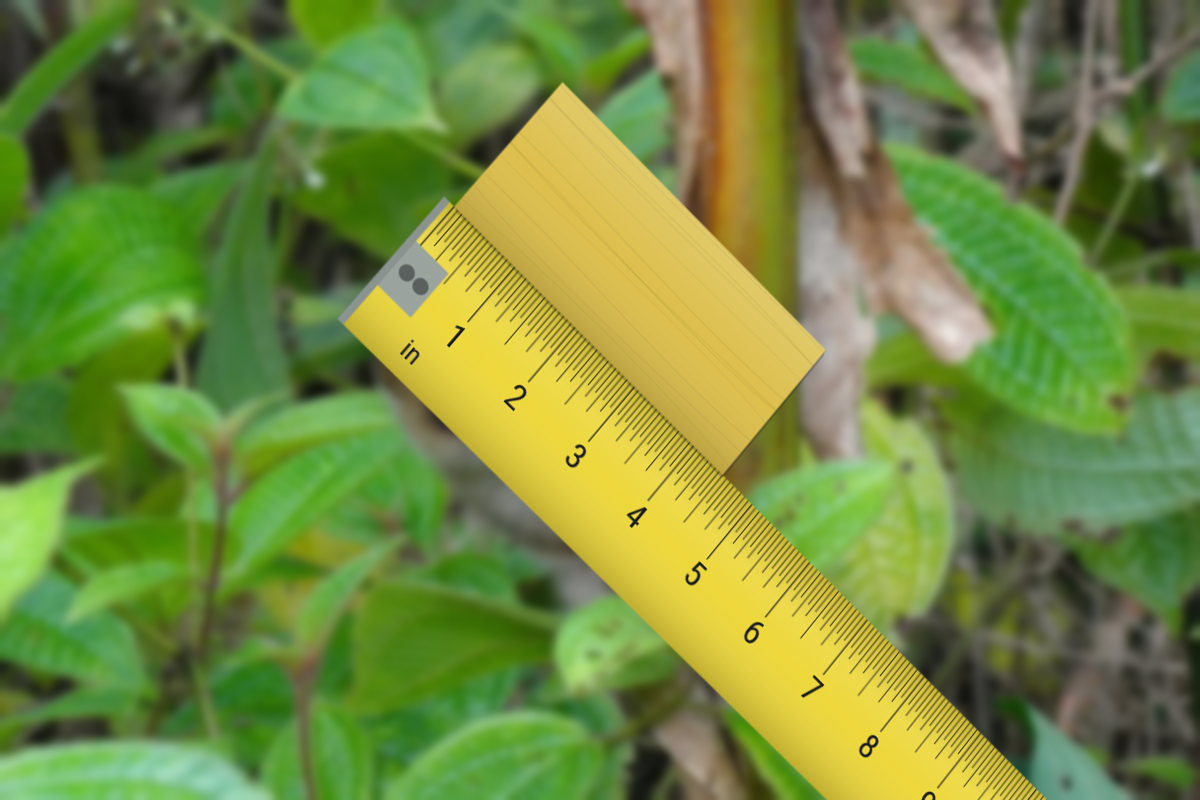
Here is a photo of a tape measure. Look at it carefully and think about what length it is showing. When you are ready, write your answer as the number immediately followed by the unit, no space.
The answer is 4.5in
